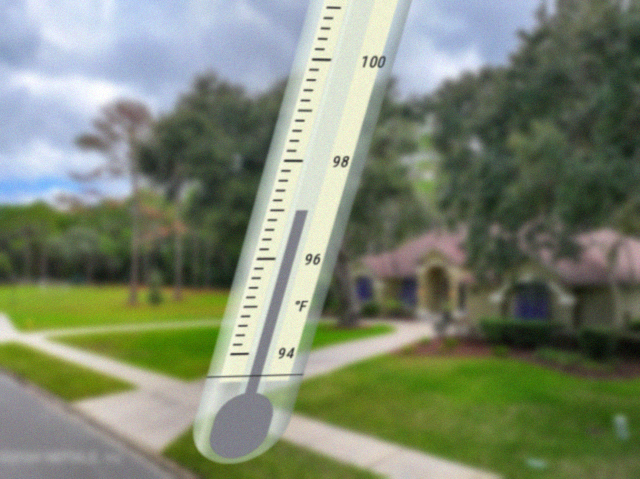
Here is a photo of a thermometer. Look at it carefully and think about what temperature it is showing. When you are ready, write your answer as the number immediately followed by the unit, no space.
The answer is 97°F
